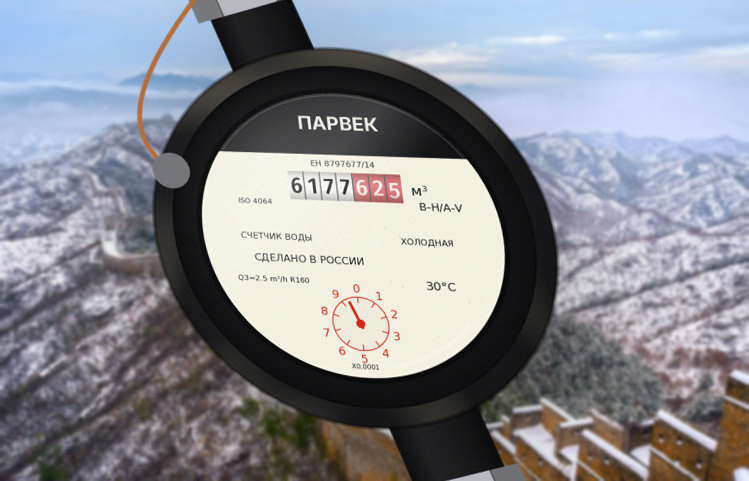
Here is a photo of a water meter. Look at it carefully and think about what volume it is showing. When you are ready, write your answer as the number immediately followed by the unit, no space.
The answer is 6177.6249m³
